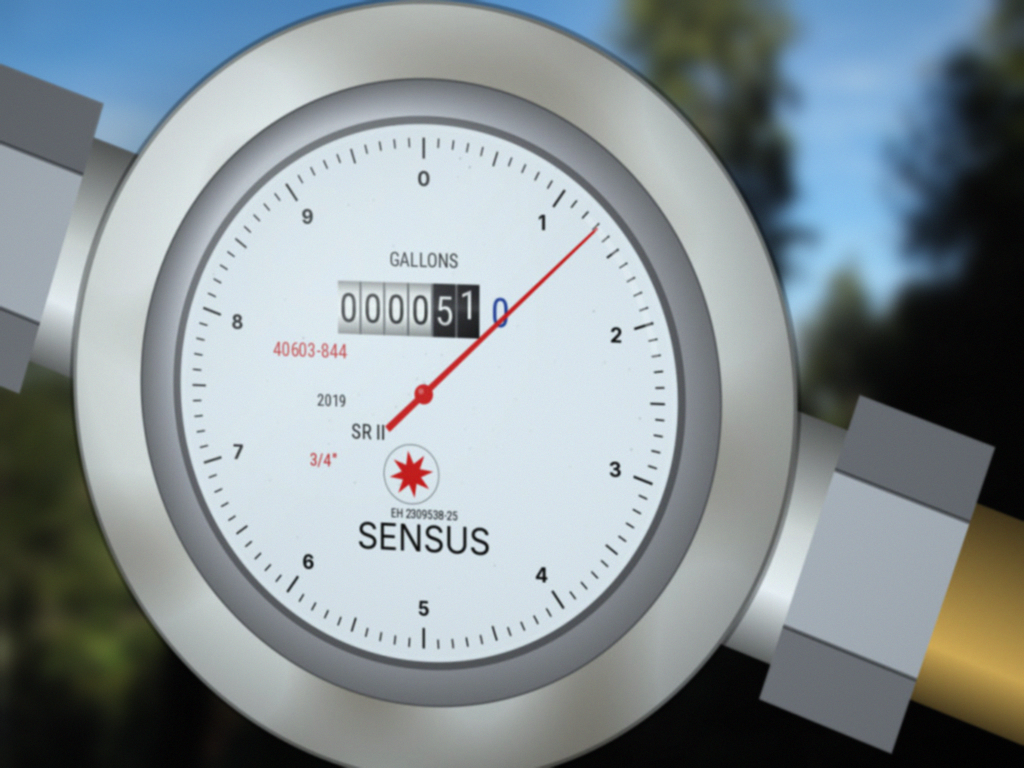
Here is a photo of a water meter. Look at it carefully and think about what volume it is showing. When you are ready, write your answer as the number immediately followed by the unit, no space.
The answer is 511.3gal
